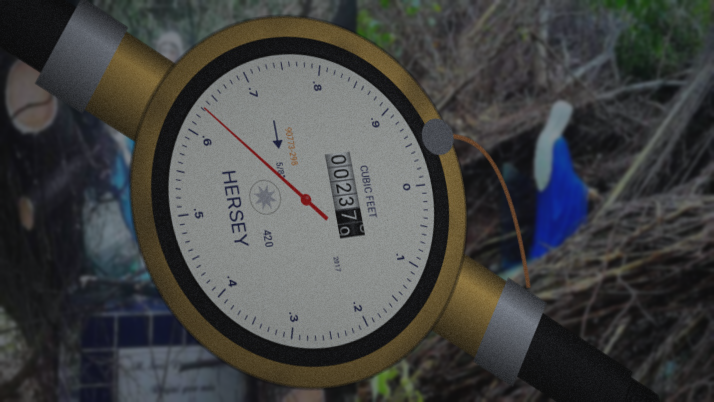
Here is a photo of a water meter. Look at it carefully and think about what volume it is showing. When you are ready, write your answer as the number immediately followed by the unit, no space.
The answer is 2378.63ft³
